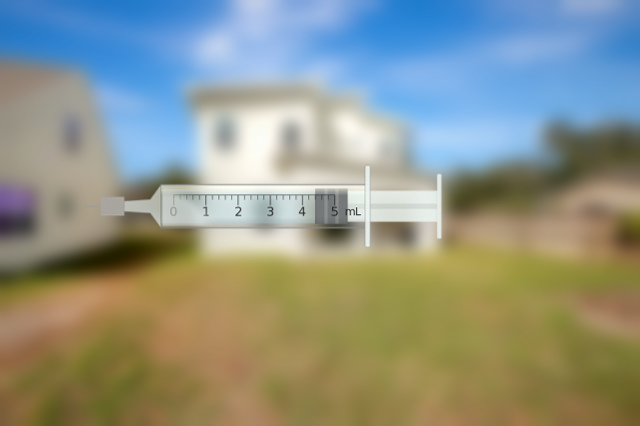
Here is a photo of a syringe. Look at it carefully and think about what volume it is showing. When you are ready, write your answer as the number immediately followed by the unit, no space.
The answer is 4.4mL
